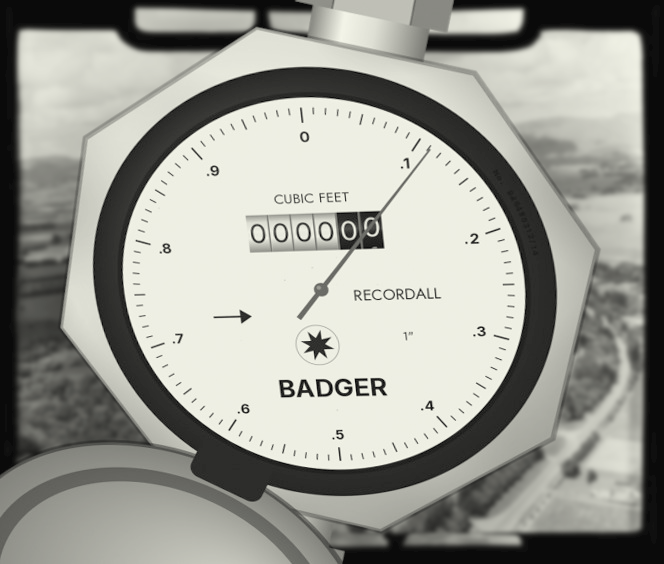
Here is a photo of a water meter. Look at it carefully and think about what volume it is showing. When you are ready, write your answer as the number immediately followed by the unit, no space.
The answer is 0.11ft³
